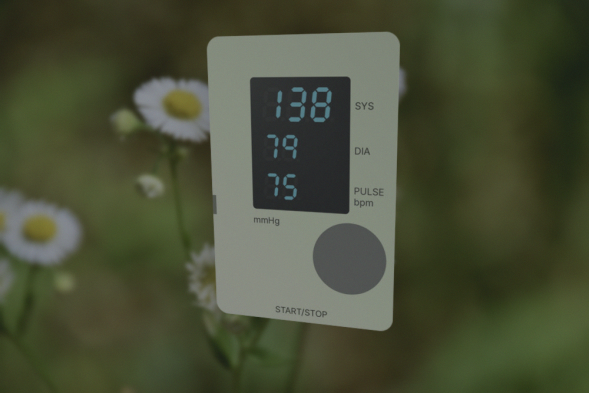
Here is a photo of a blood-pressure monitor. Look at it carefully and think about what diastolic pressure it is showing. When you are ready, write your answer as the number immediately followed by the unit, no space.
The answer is 79mmHg
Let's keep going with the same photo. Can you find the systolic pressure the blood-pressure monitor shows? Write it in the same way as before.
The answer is 138mmHg
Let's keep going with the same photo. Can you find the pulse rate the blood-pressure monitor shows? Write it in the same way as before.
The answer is 75bpm
